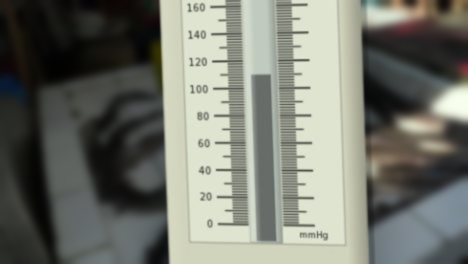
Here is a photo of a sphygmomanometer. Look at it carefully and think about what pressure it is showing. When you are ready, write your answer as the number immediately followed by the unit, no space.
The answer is 110mmHg
